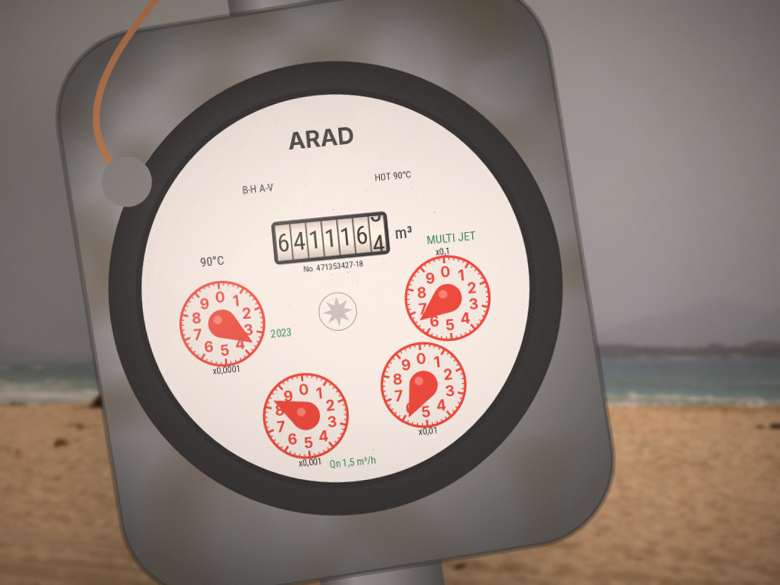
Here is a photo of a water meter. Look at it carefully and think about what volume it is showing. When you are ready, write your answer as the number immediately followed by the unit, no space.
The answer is 6411163.6583m³
